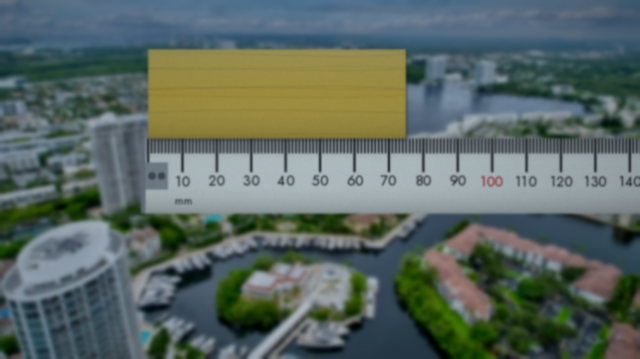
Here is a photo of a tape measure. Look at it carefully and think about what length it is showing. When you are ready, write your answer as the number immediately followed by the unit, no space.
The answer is 75mm
